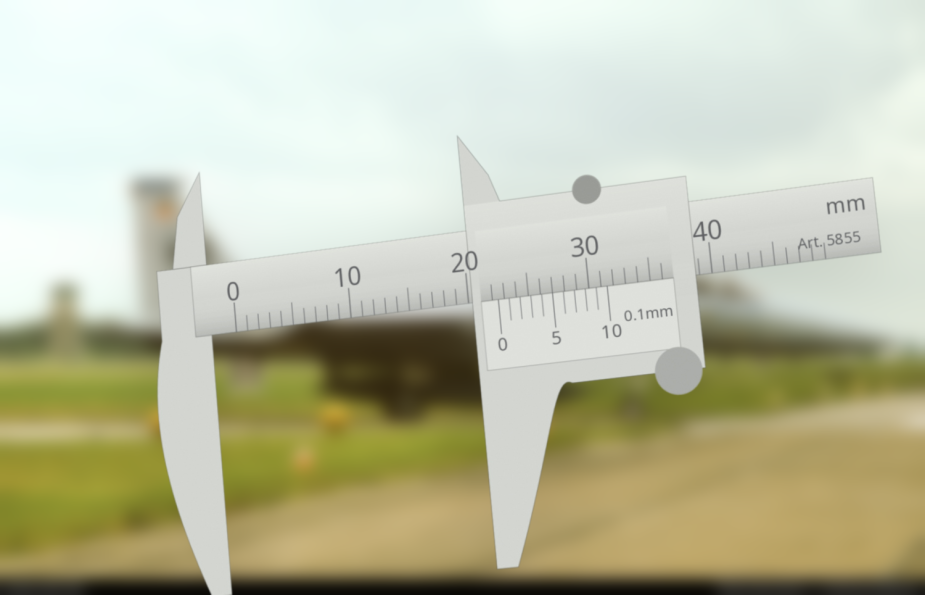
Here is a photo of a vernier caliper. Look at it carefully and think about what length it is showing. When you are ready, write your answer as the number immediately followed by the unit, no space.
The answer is 22.5mm
